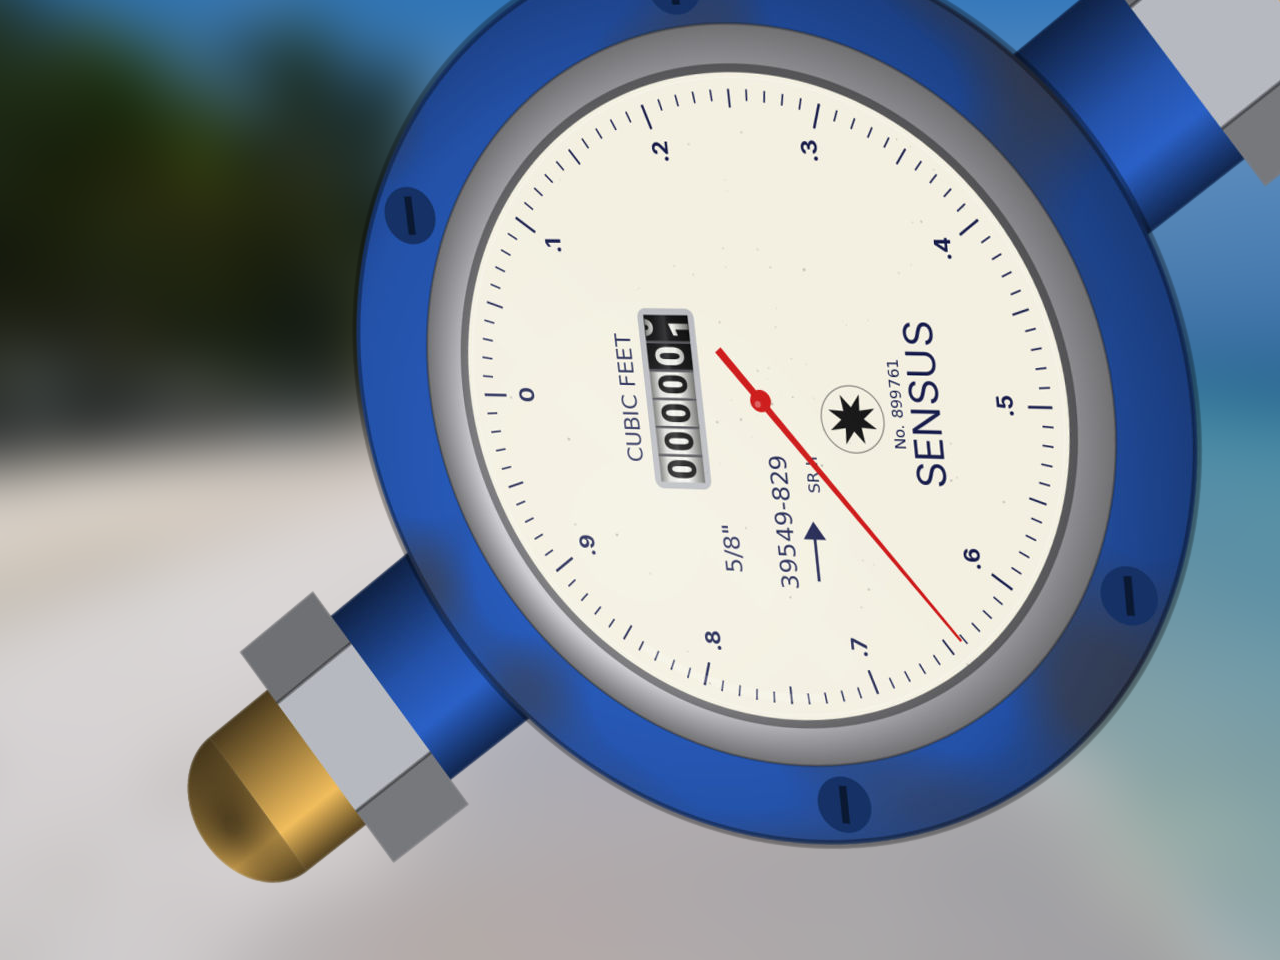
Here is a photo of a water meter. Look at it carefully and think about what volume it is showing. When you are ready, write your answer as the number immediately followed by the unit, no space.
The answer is 0.64ft³
